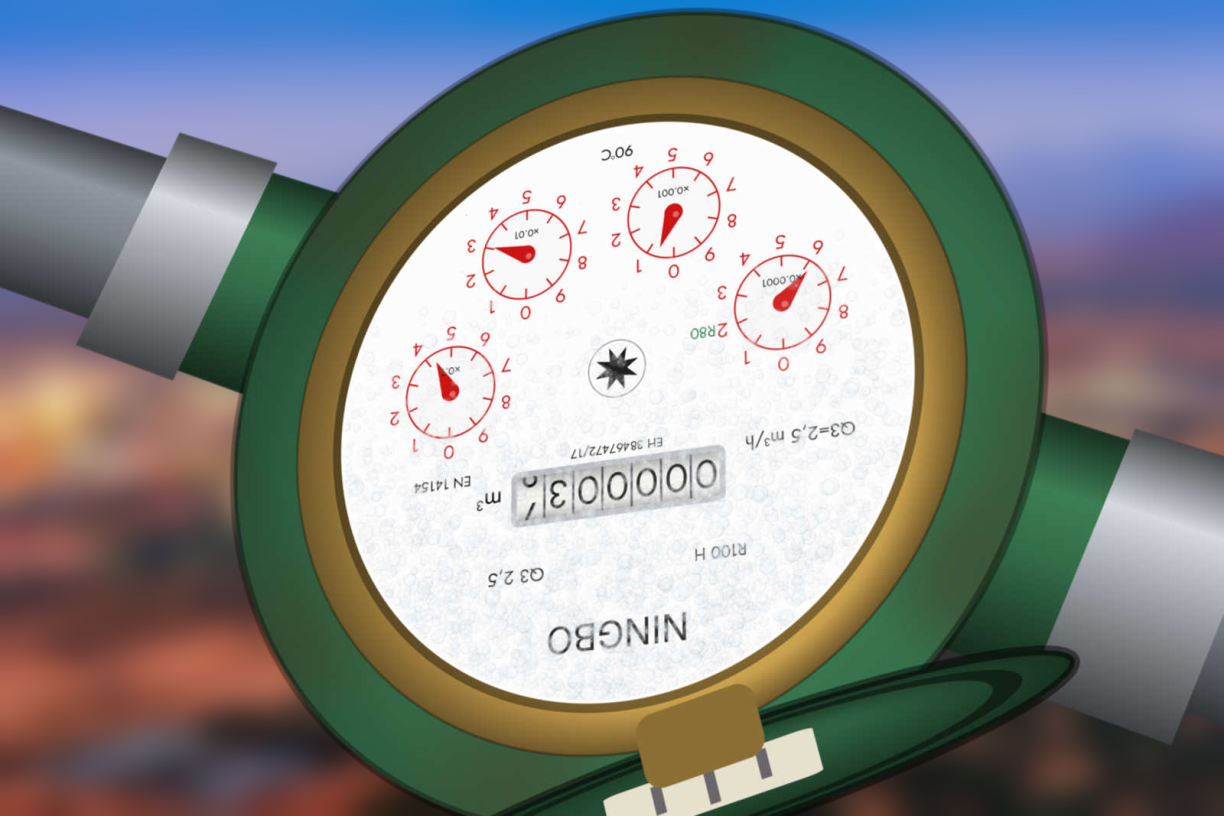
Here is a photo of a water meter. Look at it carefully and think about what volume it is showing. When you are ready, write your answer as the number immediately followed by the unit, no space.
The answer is 37.4306m³
